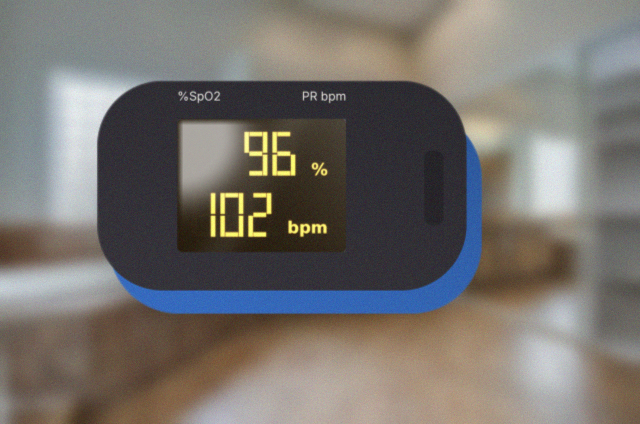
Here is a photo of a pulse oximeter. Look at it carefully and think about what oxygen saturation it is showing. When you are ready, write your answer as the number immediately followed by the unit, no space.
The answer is 96%
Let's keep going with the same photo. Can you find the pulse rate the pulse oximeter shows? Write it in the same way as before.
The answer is 102bpm
